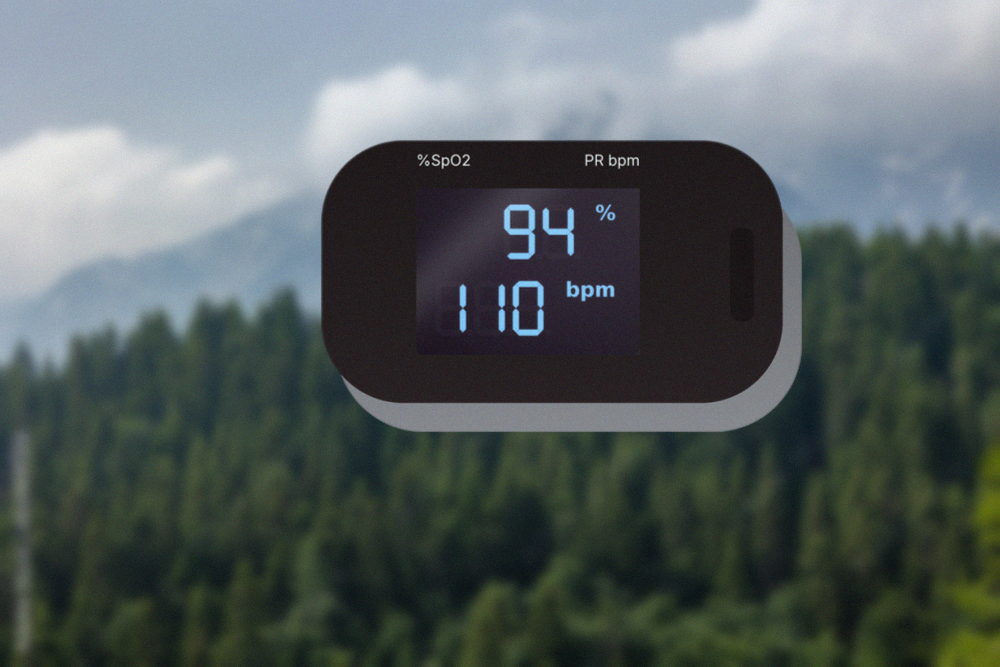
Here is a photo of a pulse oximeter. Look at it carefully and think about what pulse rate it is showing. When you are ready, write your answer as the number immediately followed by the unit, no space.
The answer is 110bpm
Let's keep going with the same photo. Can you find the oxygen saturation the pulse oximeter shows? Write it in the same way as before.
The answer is 94%
